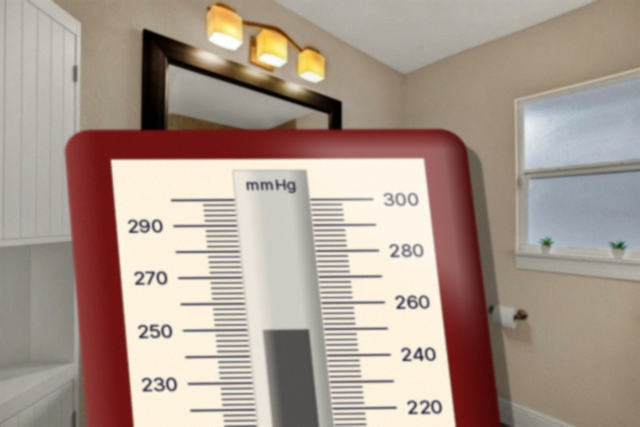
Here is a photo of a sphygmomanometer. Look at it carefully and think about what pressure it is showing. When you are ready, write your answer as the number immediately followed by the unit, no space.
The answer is 250mmHg
